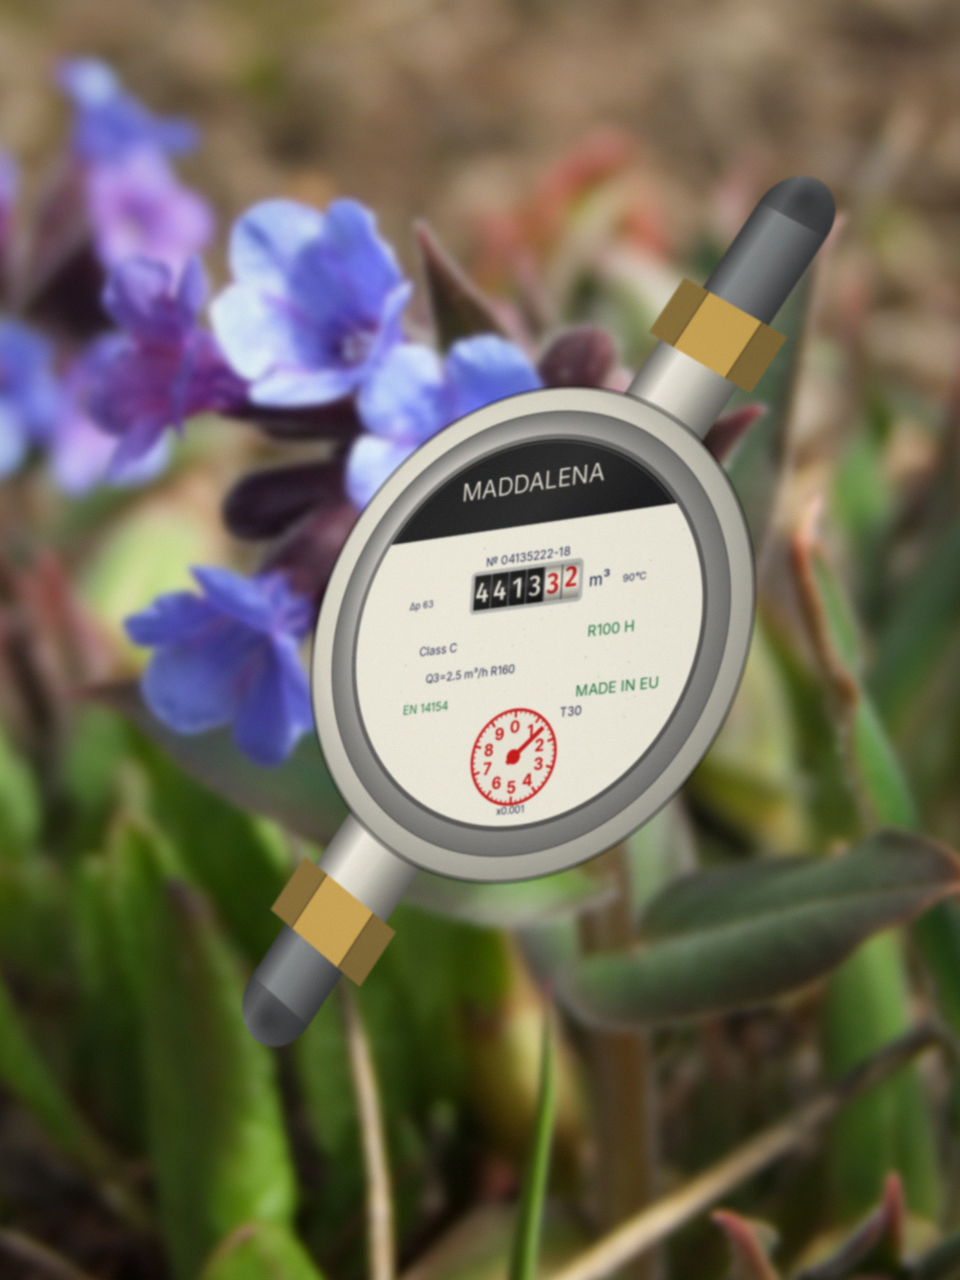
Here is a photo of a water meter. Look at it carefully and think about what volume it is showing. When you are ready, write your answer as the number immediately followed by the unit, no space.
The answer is 4413.321m³
